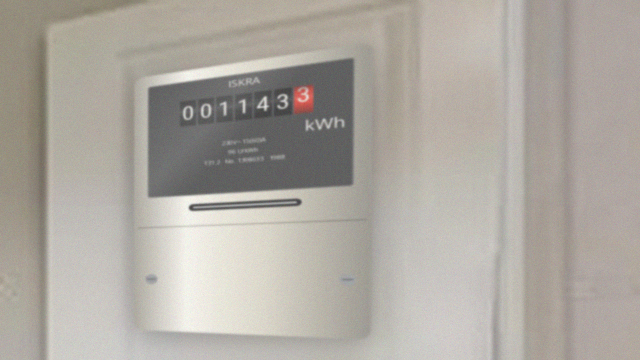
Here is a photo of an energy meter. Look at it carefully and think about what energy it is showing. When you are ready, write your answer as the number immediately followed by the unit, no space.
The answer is 1143.3kWh
